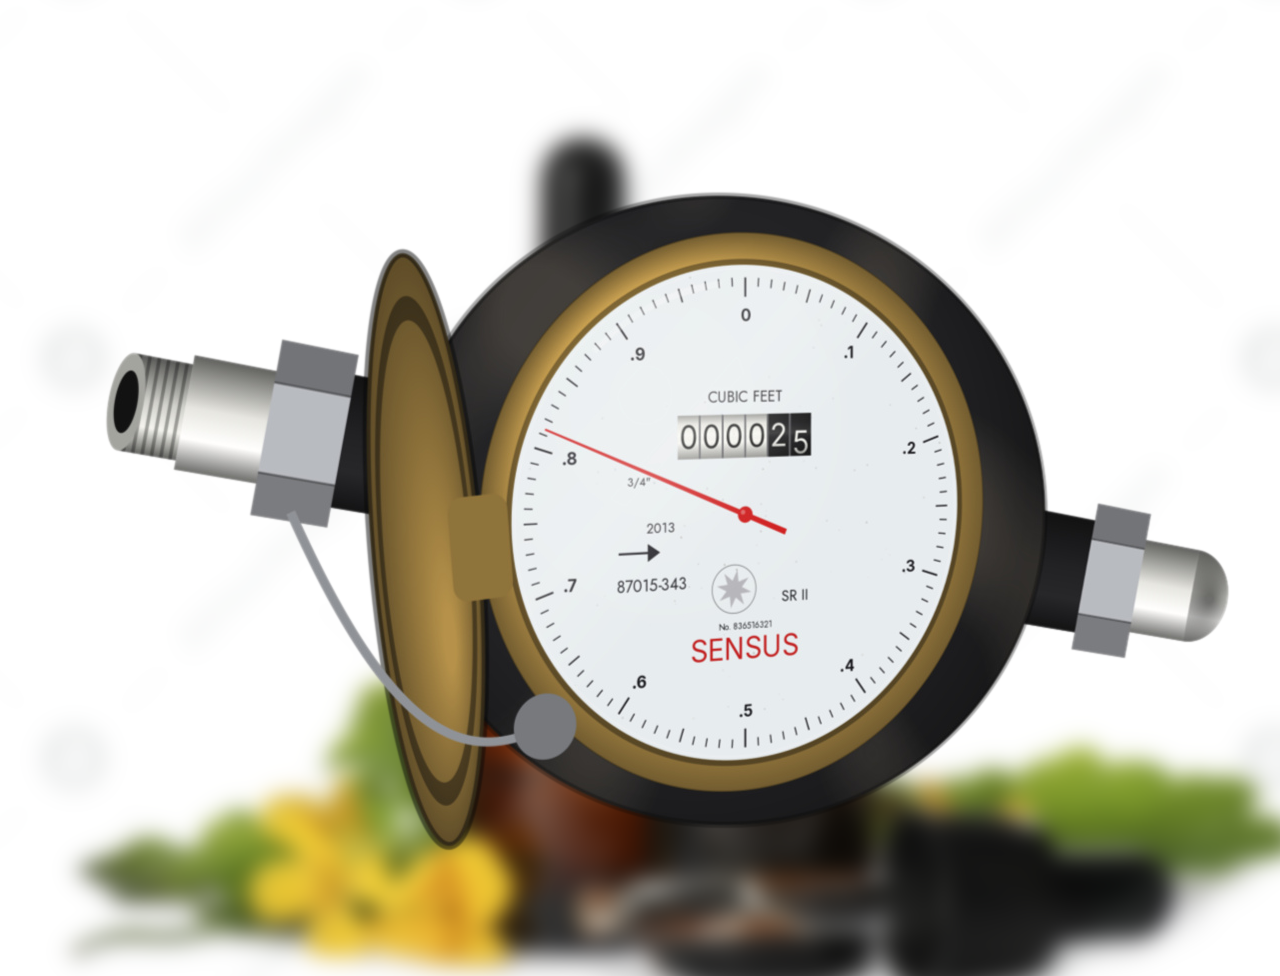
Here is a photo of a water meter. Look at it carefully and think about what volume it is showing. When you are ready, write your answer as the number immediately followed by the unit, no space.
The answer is 24.81ft³
